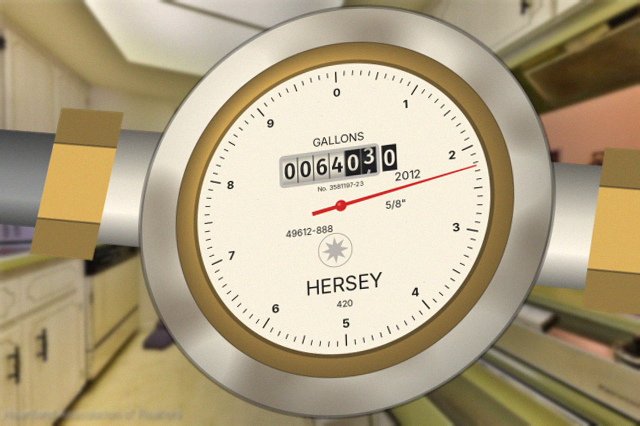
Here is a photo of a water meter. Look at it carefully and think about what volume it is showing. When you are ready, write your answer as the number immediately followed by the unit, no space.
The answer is 64032.2gal
